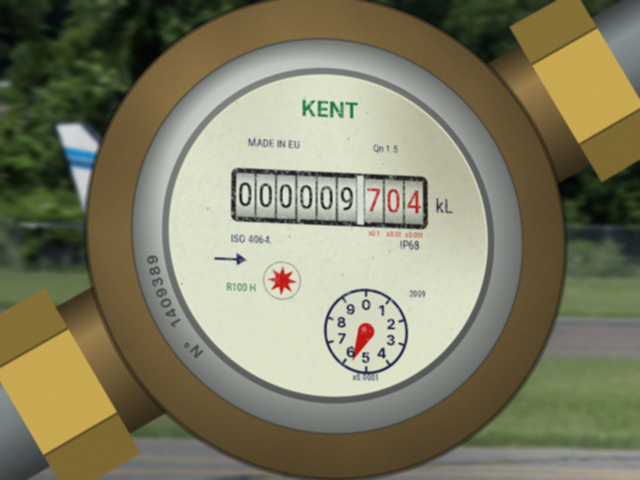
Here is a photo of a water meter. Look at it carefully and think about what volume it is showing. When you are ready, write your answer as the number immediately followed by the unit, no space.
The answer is 9.7045kL
